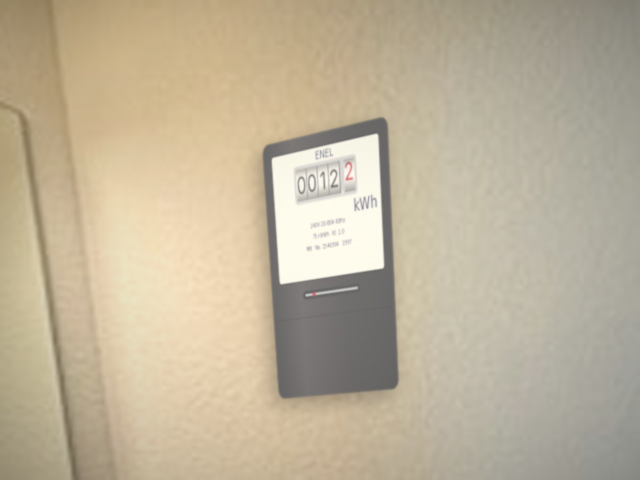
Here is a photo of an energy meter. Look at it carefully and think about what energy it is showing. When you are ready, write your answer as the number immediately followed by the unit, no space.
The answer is 12.2kWh
